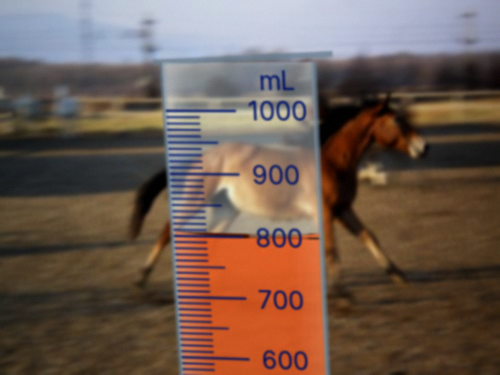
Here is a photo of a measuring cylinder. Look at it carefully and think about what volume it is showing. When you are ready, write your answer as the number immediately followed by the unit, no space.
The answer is 800mL
